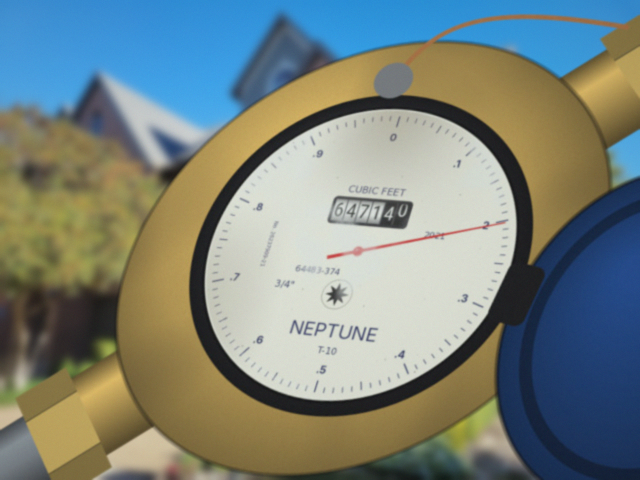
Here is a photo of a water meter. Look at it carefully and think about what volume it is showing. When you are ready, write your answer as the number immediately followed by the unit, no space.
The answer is 647140.20ft³
